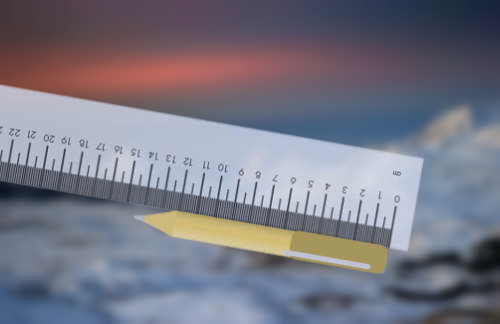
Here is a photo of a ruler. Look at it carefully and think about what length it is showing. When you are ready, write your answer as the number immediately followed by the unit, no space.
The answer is 14.5cm
